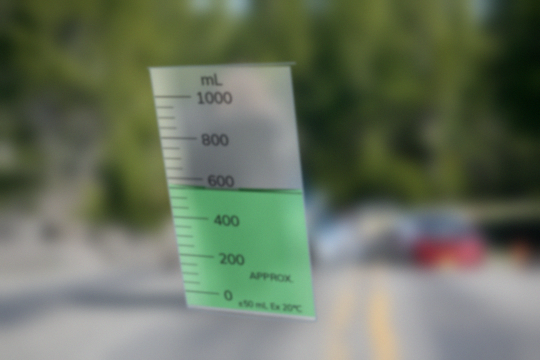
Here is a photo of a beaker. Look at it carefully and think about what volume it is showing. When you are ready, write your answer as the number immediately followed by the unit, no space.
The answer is 550mL
